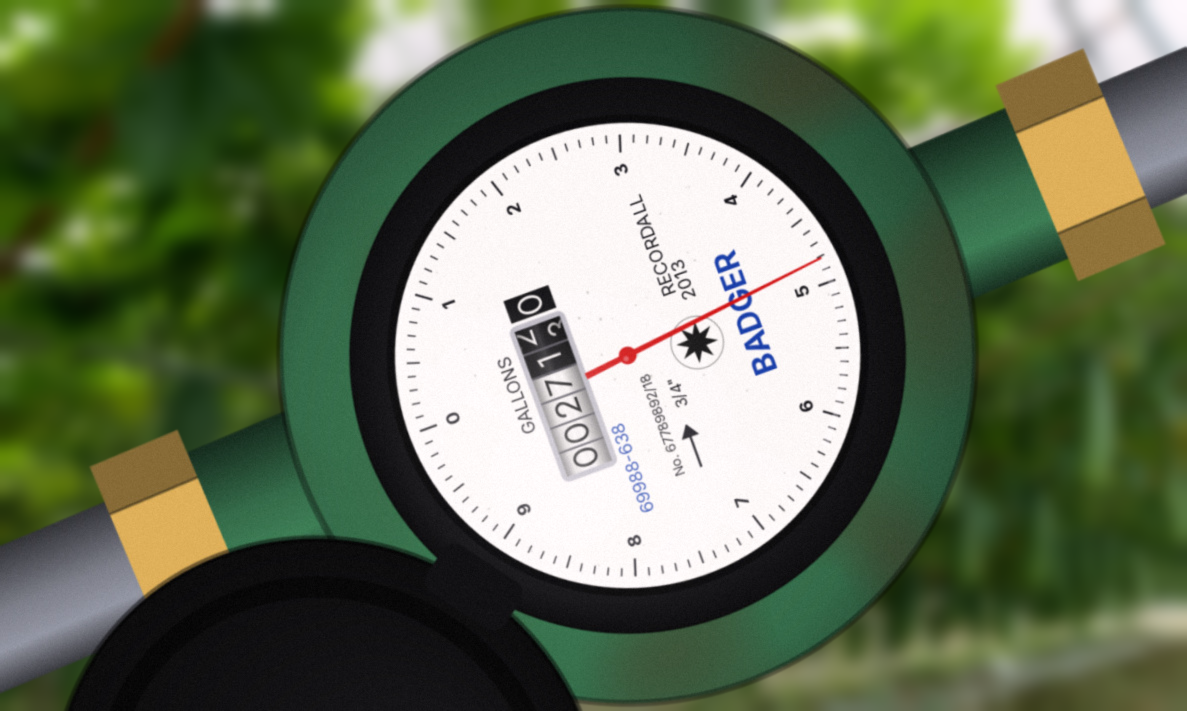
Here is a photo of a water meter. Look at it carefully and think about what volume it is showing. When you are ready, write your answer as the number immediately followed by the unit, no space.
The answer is 27124.8gal
